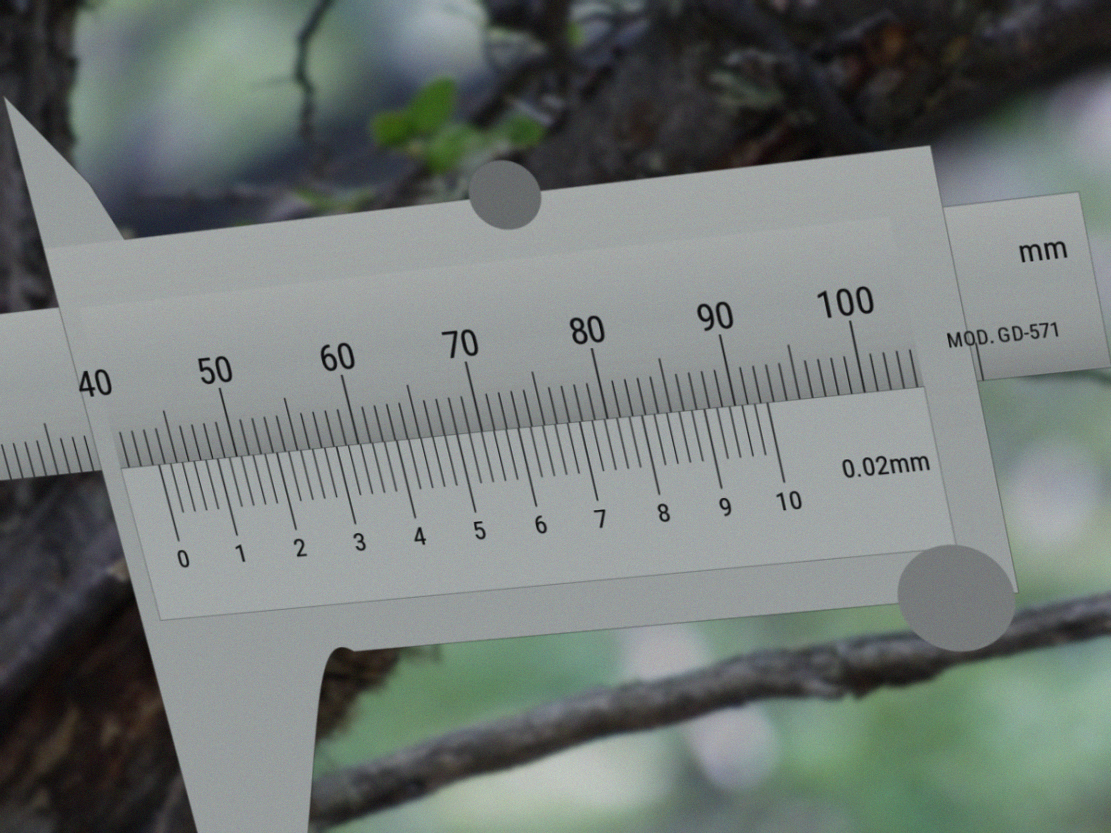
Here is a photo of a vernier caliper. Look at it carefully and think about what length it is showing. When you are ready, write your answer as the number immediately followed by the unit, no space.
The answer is 43.5mm
